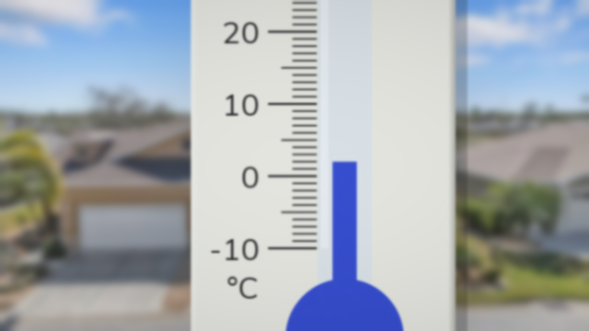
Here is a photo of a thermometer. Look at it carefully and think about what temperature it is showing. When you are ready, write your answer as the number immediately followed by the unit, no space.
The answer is 2°C
